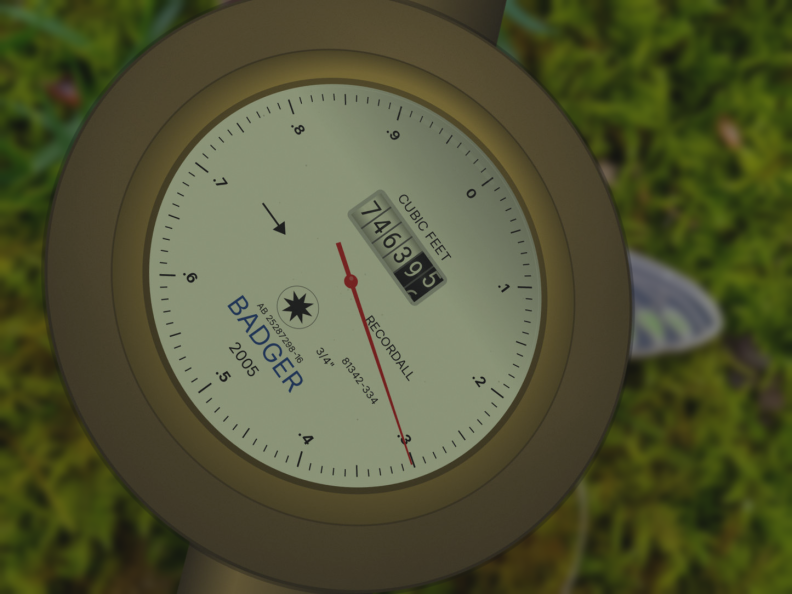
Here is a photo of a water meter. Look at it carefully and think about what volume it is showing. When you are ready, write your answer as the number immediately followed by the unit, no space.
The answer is 746395.30ft³
